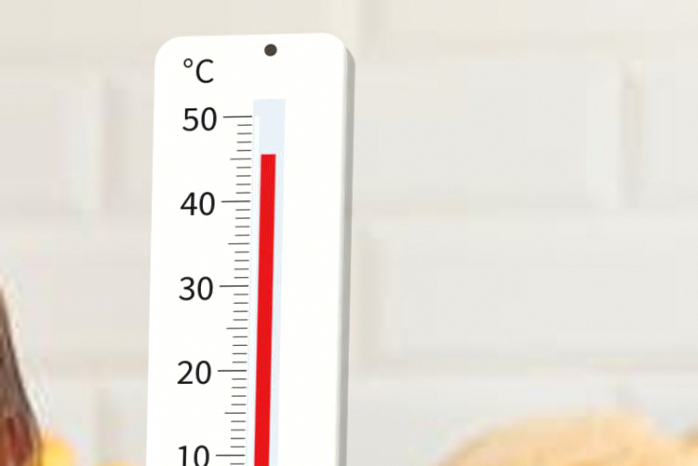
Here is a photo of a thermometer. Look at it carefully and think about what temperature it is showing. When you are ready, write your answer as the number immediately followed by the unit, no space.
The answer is 45.5°C
